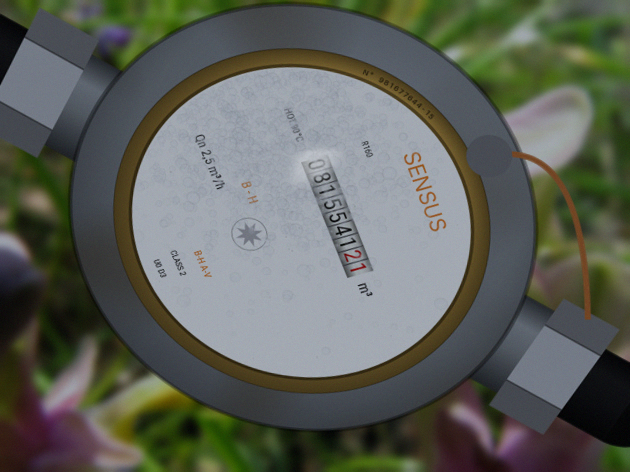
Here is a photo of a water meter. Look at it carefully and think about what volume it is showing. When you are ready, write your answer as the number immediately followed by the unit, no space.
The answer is 815541.21m³
